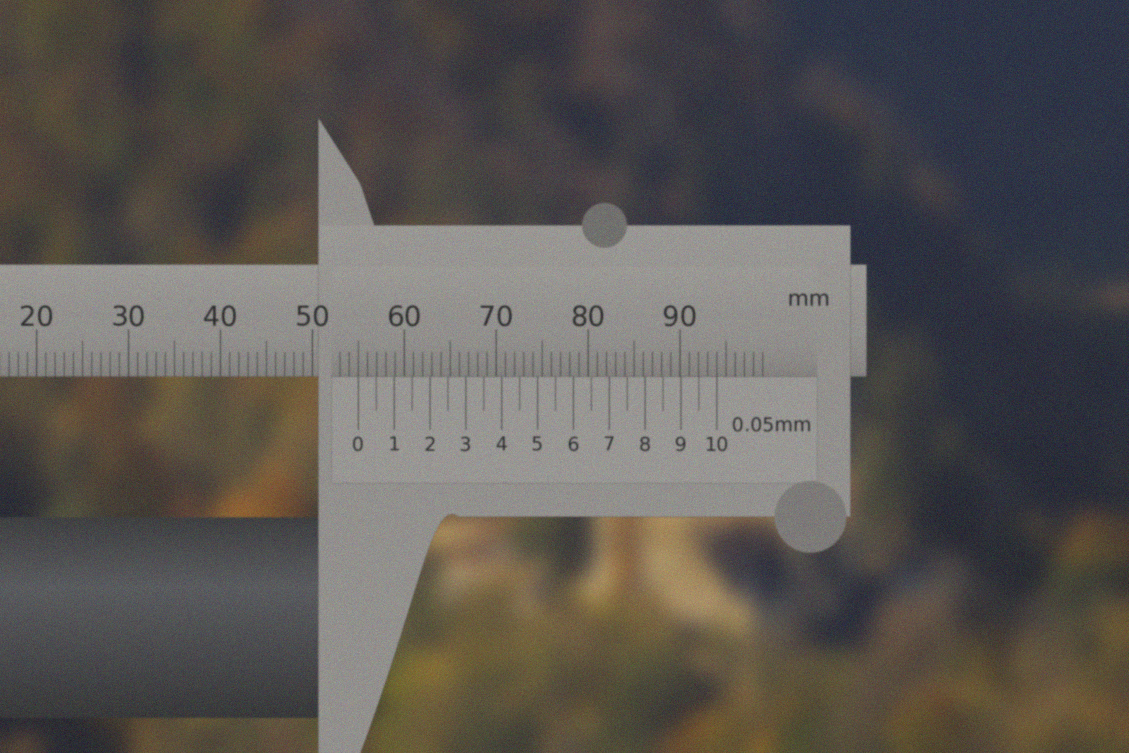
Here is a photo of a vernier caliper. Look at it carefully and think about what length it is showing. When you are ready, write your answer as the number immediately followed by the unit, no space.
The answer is 55.0mm
